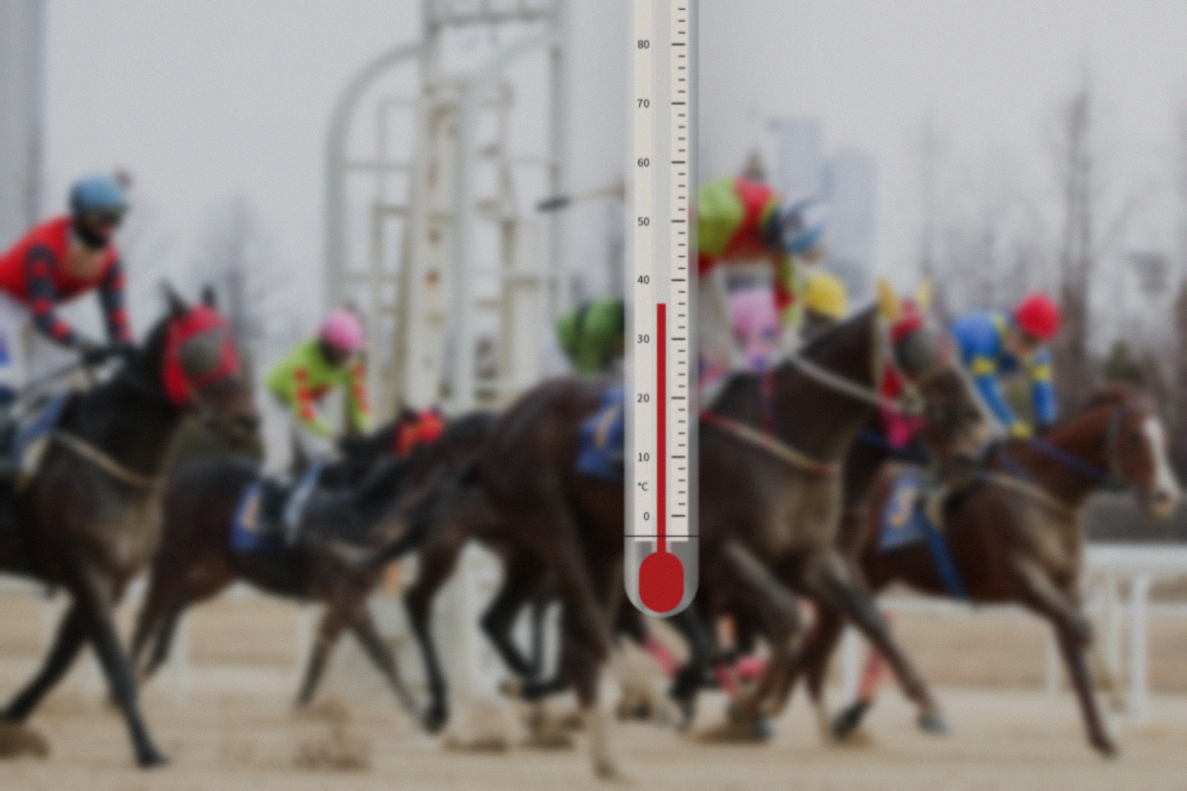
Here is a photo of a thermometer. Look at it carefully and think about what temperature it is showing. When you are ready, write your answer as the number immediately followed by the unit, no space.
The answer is 36°C
